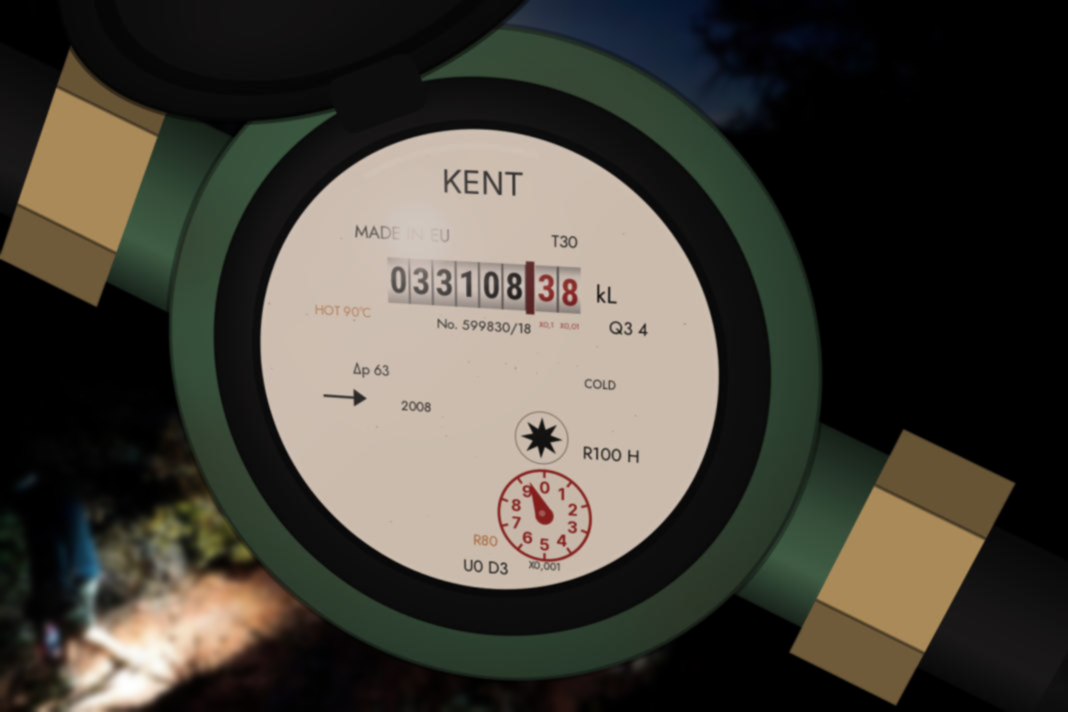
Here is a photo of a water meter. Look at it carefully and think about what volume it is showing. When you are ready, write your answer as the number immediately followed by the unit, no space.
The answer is 33108.379kL
